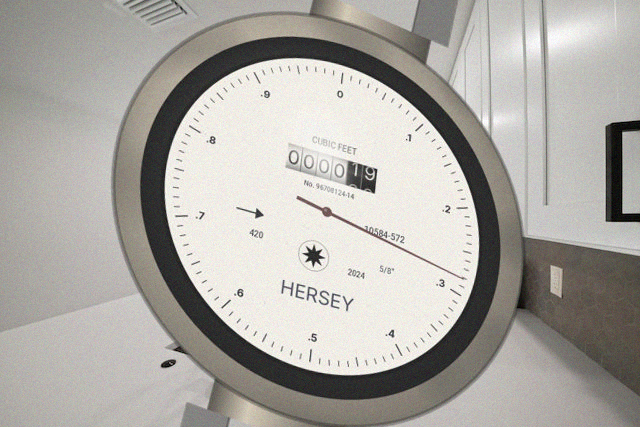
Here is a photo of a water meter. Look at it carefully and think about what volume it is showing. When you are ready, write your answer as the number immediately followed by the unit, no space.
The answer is 19.28ft³
